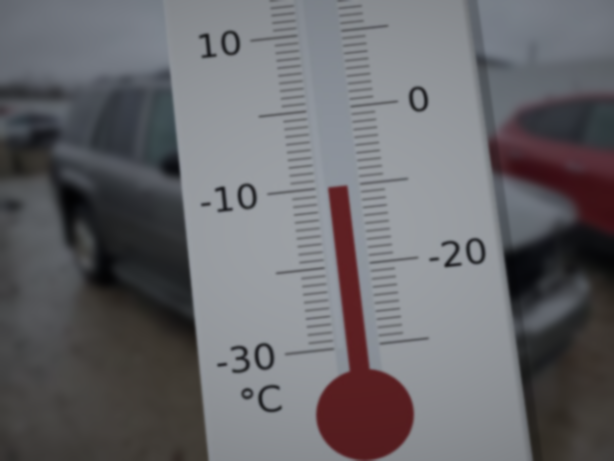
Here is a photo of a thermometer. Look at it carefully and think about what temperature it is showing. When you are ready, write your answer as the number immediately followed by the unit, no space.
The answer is -10°C
